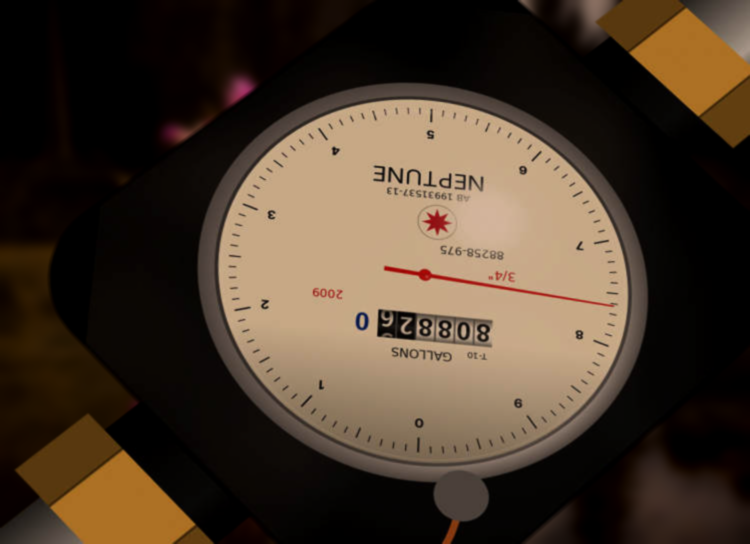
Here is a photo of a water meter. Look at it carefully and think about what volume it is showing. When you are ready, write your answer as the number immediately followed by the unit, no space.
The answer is 8088257.6gal
